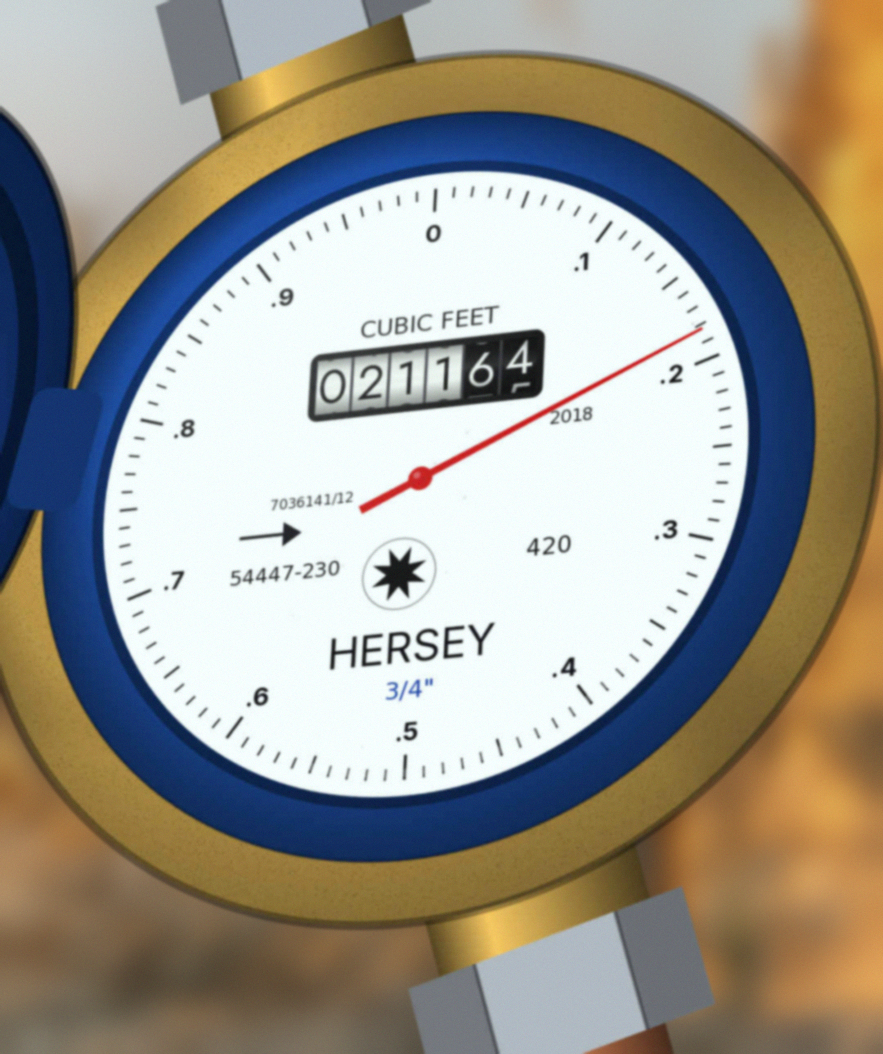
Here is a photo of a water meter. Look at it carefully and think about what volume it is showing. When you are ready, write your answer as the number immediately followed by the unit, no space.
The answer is 21164.18ft³
